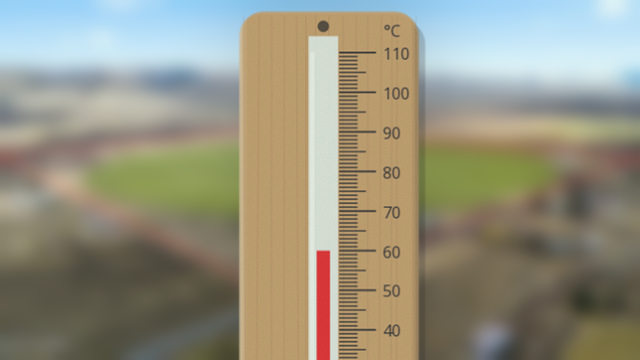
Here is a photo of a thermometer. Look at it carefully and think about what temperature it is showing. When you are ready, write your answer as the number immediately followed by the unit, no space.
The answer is 60°C
